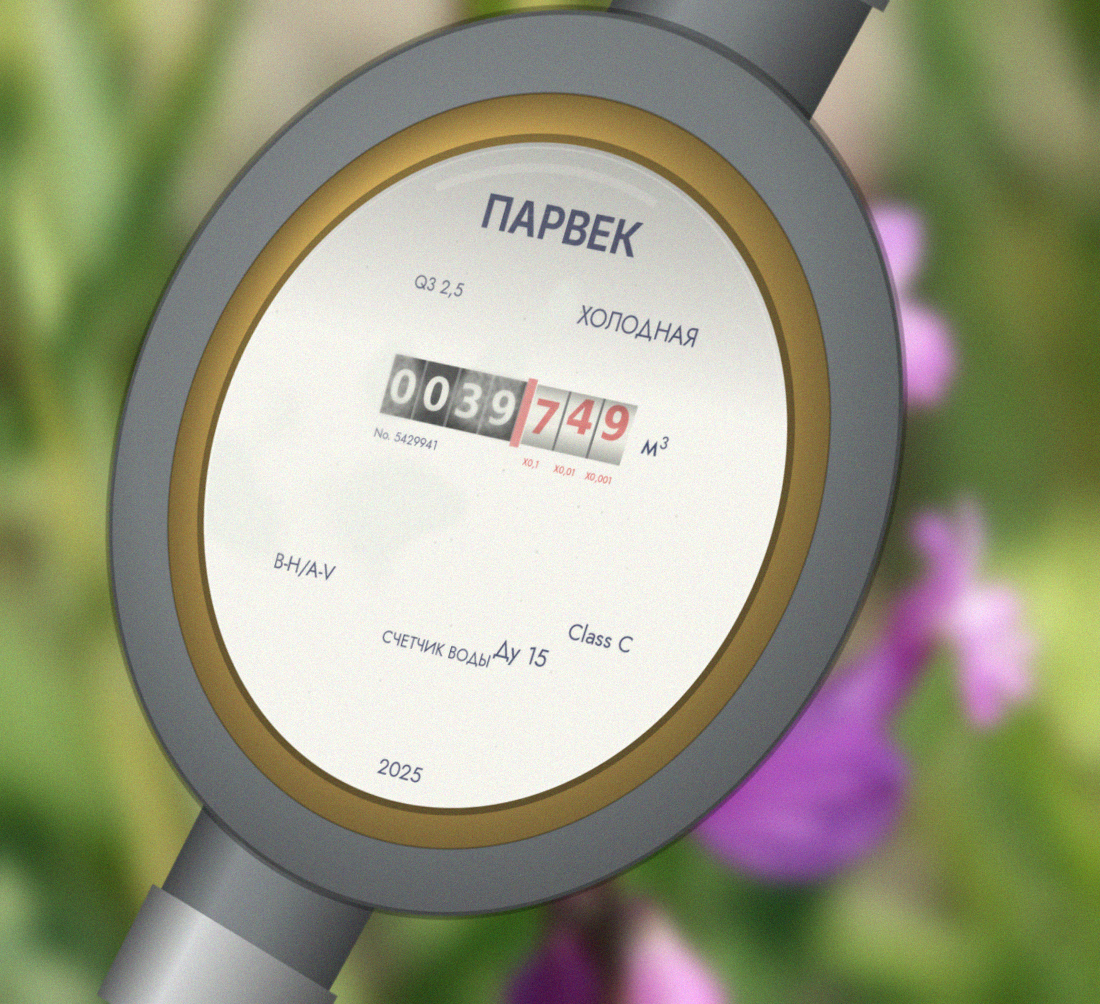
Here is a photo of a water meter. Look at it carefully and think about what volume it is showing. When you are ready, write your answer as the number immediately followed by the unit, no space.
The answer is 39.749m³
